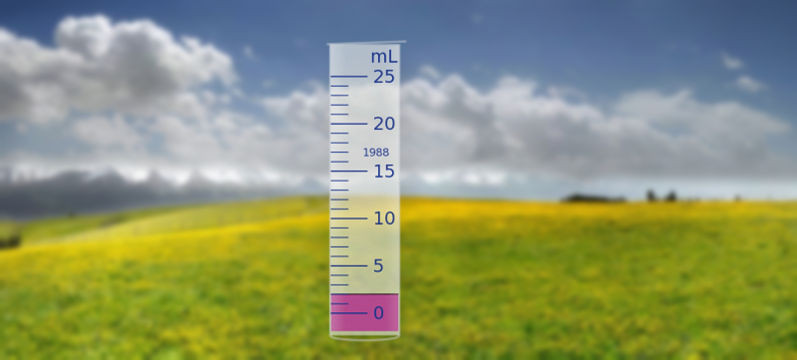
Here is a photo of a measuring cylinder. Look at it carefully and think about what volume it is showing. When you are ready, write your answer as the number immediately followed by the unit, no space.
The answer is 2mL
